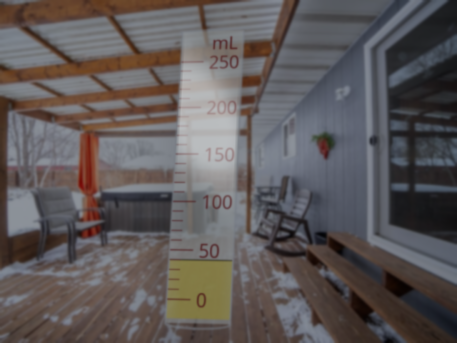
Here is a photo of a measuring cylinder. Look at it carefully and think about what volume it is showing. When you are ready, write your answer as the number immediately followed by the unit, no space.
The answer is 40mL
